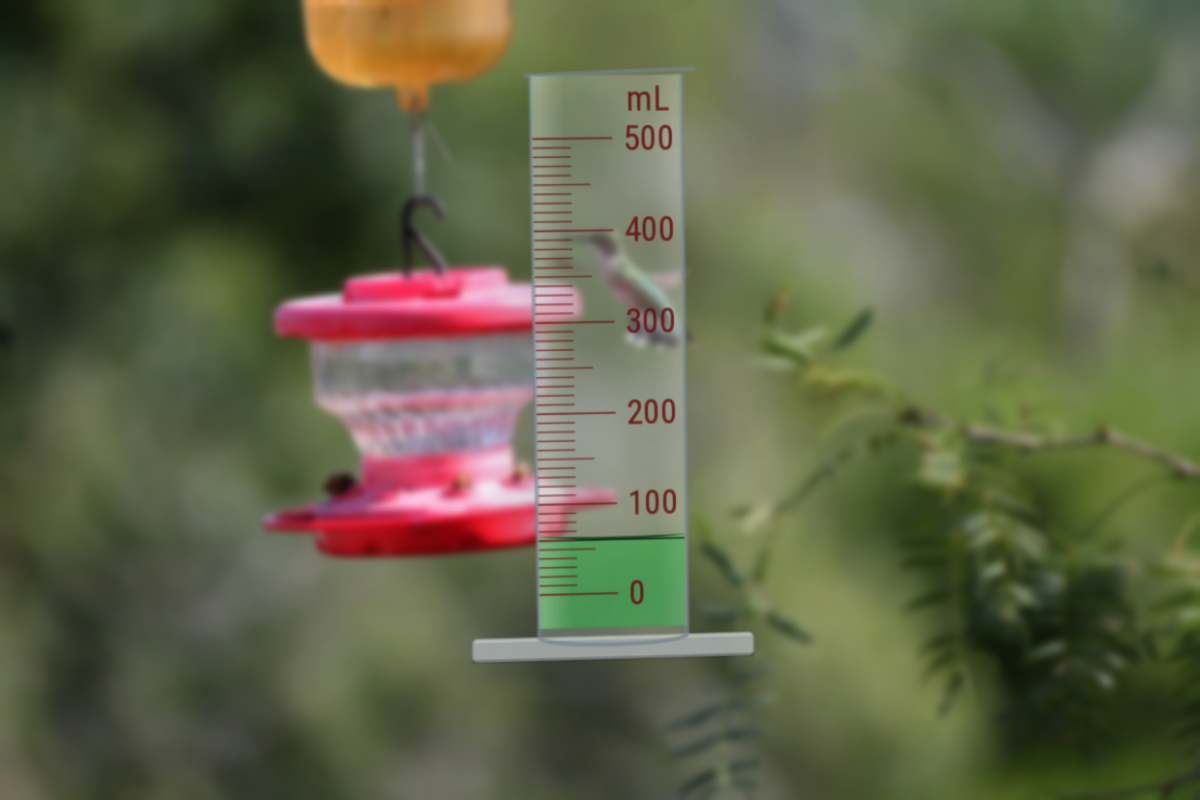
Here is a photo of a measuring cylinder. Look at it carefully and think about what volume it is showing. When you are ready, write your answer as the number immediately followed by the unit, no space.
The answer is 60mL
